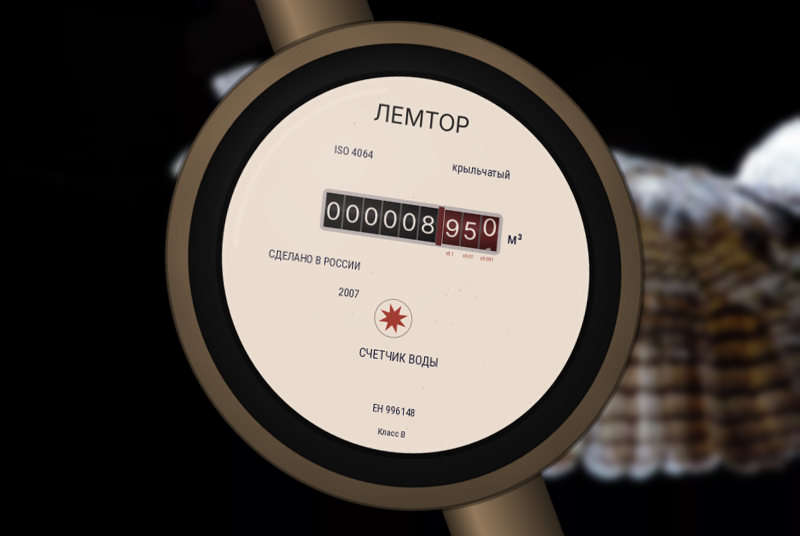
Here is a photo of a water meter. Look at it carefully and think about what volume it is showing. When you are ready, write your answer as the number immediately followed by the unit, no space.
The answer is 8.950m³
